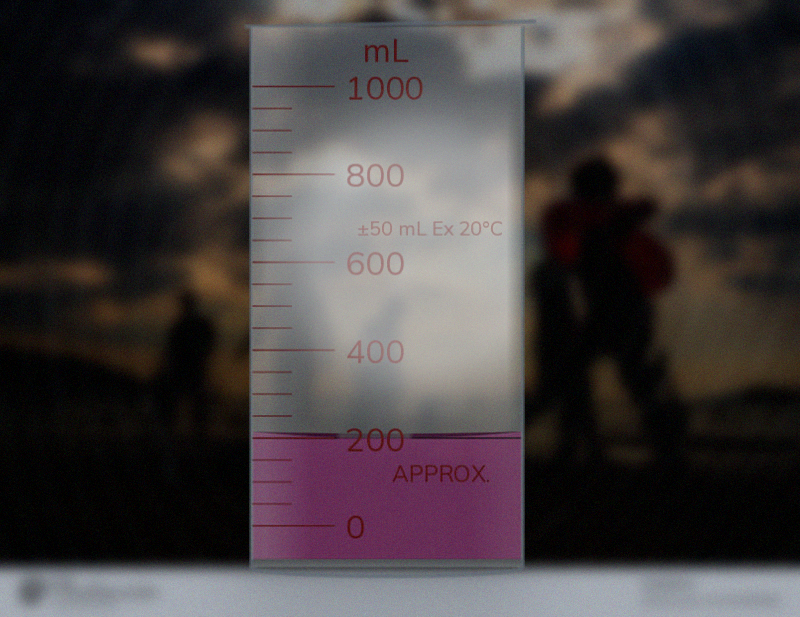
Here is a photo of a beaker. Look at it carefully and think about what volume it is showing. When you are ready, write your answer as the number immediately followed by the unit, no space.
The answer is 200mL
